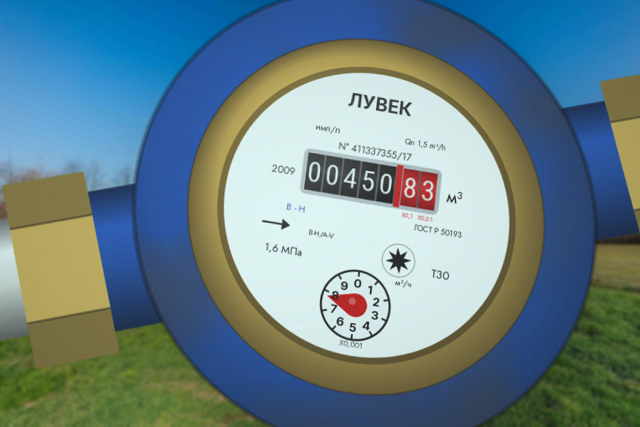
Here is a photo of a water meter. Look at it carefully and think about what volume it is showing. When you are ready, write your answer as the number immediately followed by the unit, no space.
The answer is 450.837m³
